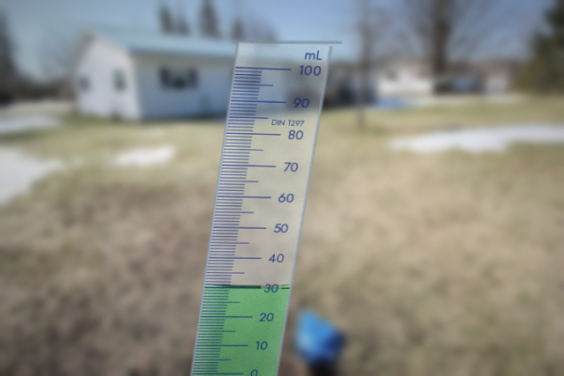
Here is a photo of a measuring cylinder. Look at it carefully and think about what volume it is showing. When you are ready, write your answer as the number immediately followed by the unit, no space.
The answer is 30mL
